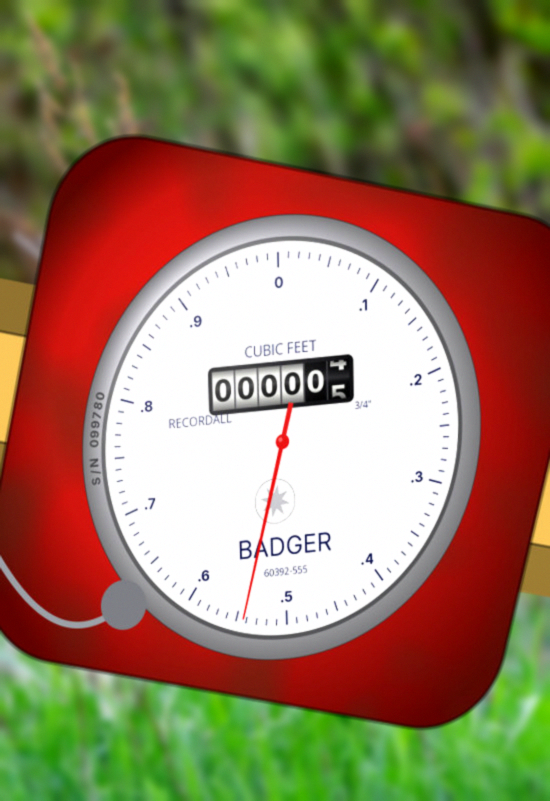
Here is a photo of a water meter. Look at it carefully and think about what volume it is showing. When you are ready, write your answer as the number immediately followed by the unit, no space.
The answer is 4.54ft³
